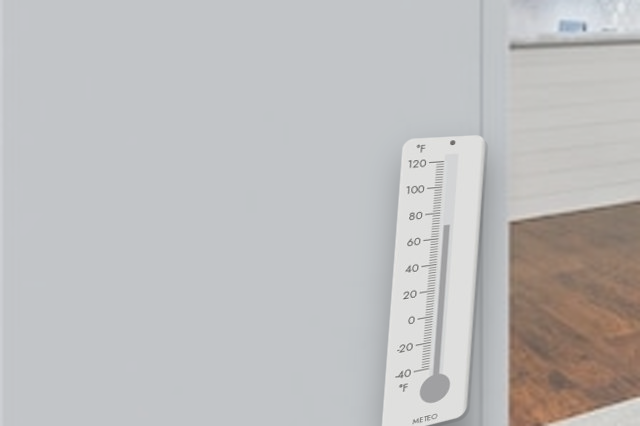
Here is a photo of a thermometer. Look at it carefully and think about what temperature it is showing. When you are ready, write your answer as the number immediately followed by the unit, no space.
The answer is 70°F
